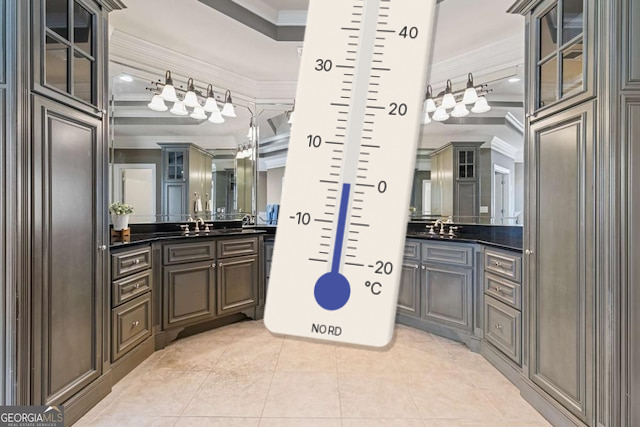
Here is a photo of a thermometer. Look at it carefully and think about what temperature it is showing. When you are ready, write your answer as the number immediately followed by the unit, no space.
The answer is 0°C
